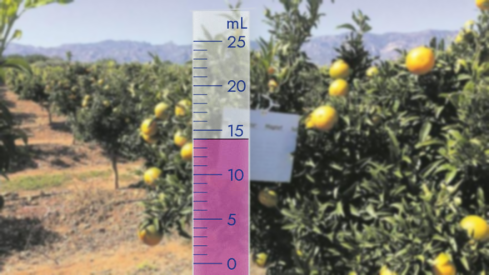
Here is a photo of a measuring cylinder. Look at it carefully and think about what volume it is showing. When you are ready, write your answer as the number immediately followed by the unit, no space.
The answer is 14mL
